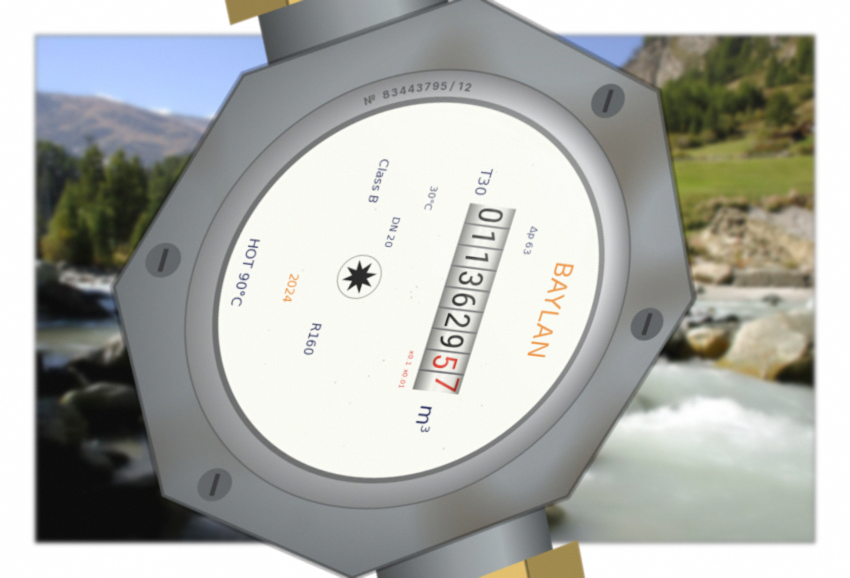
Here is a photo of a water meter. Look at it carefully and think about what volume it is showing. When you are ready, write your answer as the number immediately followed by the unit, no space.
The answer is 113629.57m³
